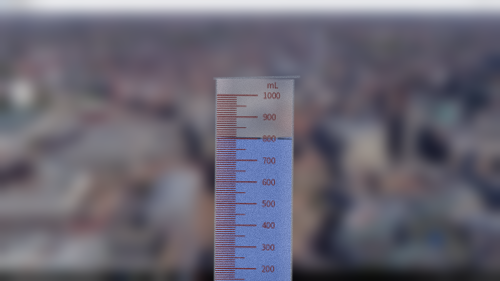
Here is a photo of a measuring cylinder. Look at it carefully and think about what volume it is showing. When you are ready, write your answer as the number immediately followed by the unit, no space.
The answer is 800mL
